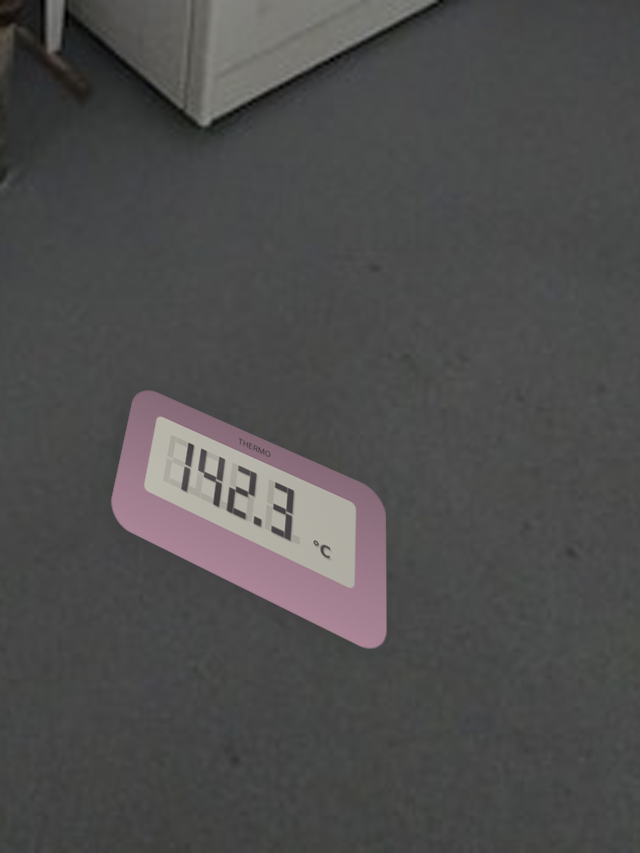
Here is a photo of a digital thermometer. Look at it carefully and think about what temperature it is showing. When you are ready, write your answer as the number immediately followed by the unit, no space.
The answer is 142.3°C
